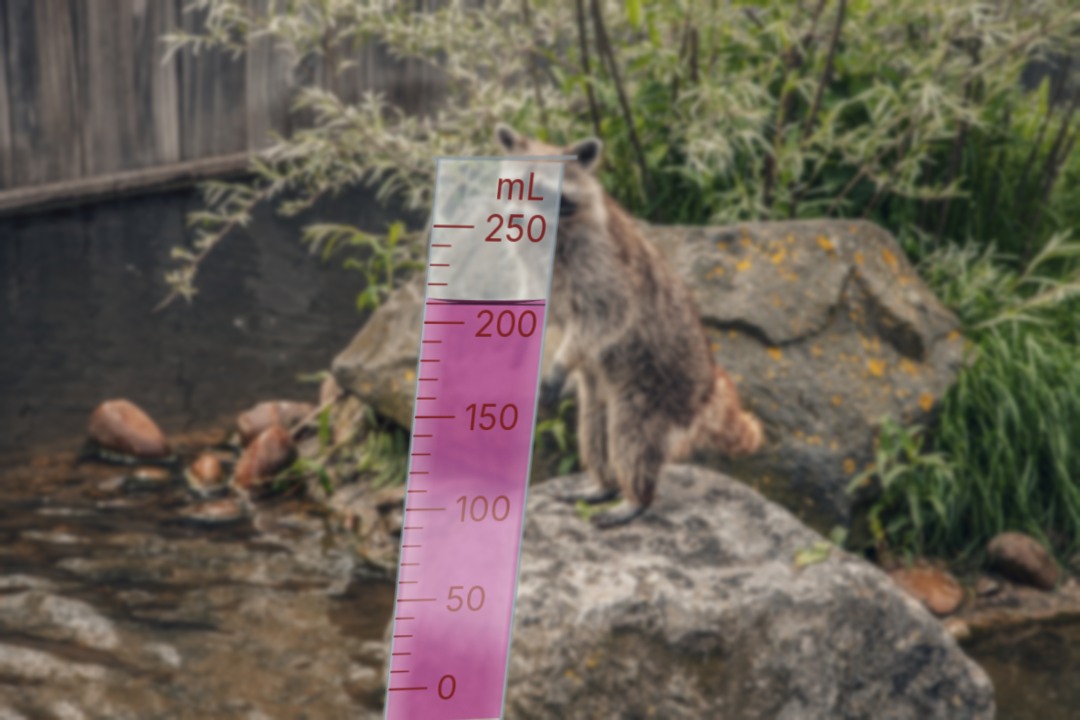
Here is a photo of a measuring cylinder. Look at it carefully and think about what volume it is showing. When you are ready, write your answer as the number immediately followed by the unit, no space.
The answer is 210mL
